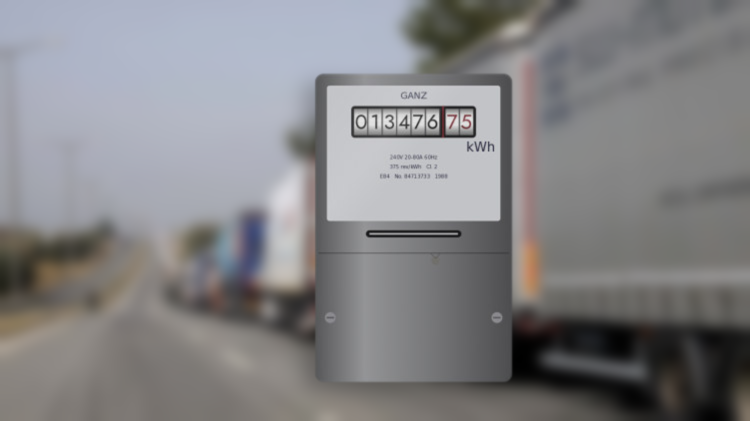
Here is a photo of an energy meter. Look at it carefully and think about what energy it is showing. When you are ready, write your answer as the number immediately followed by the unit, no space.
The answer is 13476.75kWh
